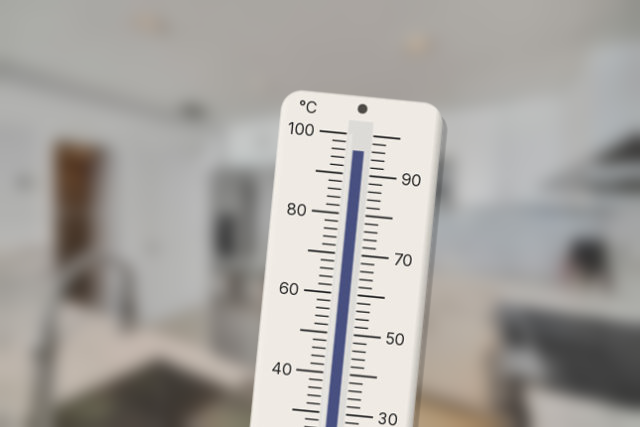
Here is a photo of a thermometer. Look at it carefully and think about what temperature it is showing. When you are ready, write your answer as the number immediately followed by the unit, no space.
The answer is 96°C
